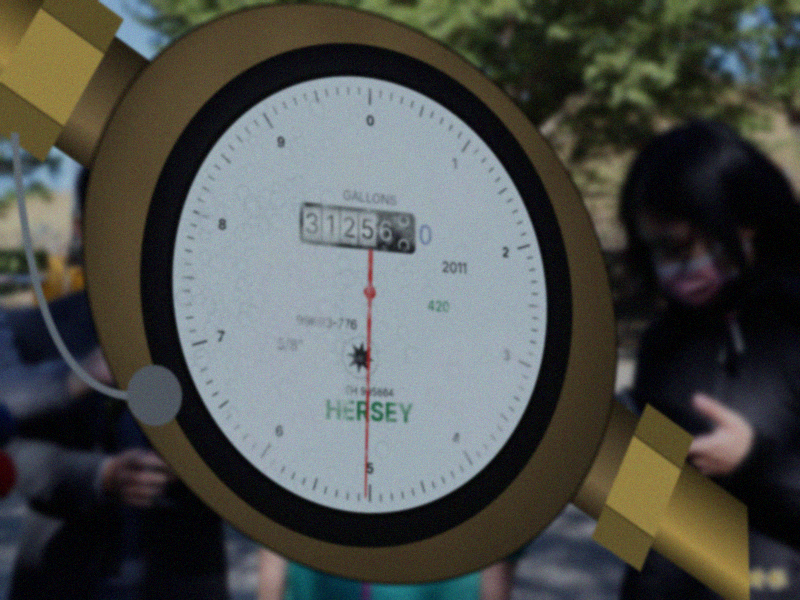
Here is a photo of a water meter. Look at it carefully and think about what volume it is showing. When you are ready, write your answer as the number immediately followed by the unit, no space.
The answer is 3125685.0gal
